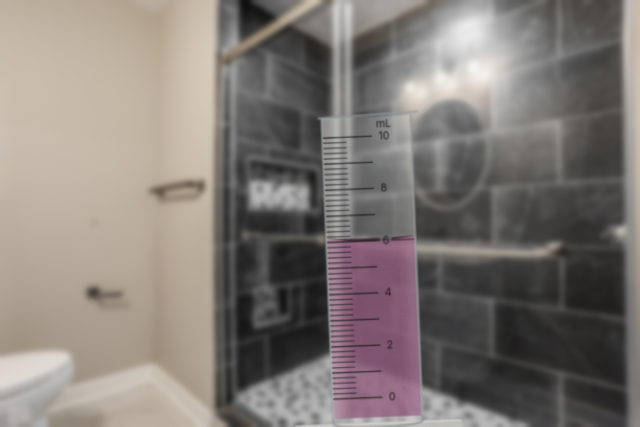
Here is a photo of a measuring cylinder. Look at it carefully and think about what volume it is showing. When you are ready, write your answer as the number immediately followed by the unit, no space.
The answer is 6mL
